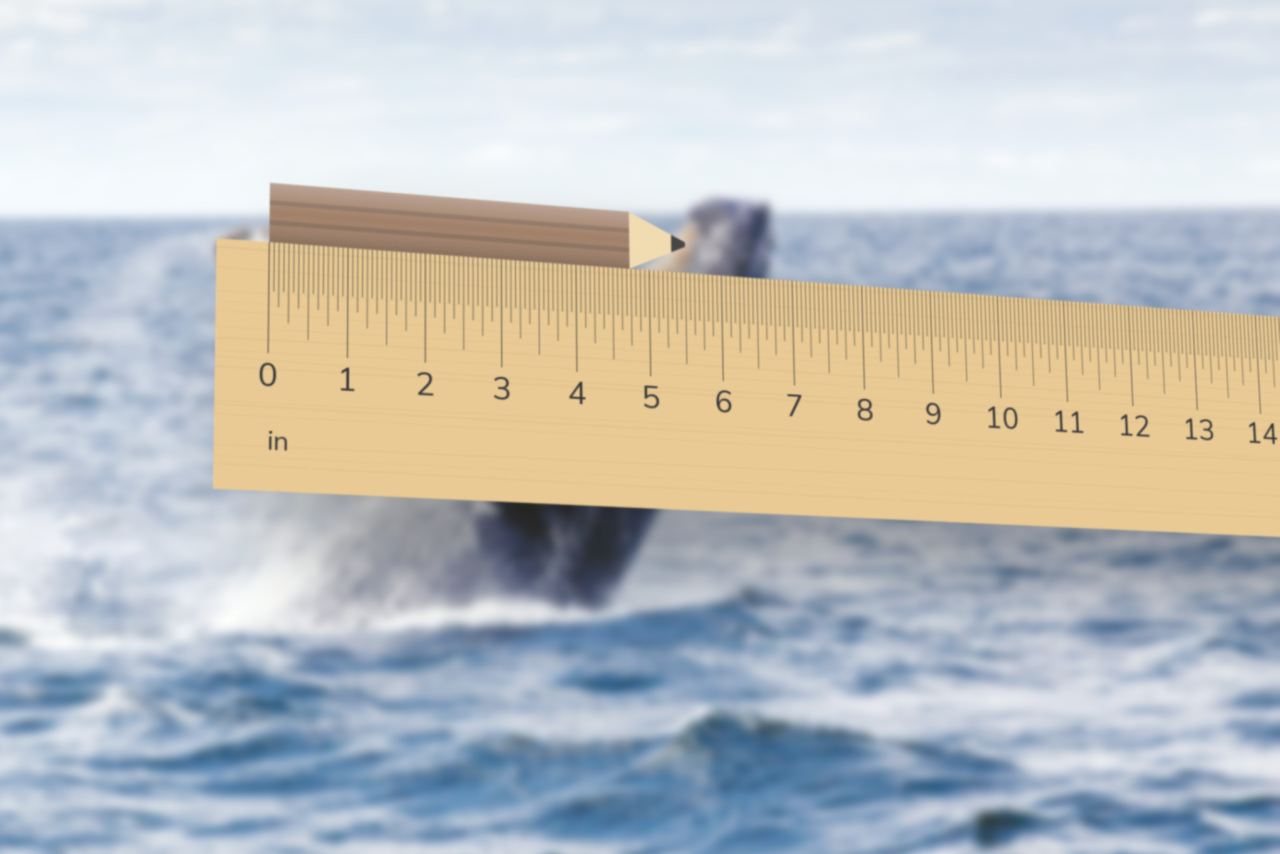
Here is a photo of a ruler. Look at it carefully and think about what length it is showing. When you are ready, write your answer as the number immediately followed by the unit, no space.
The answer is 5.5in
